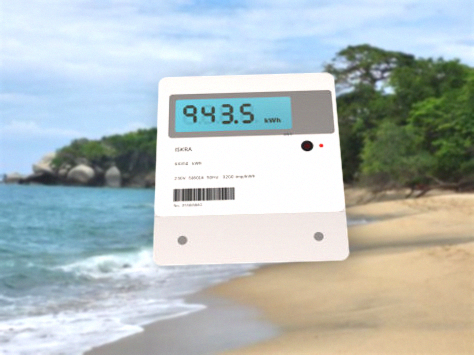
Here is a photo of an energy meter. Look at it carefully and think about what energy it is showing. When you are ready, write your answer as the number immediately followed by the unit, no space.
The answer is 943.5kWh
